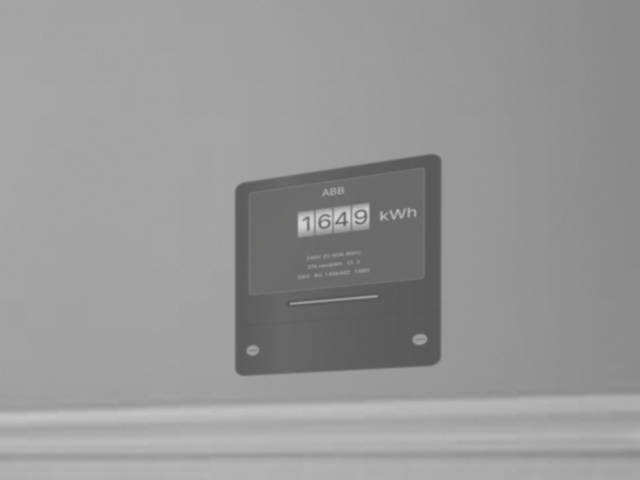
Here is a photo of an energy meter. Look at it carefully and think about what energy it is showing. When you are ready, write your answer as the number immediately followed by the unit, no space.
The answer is 1649kWh
